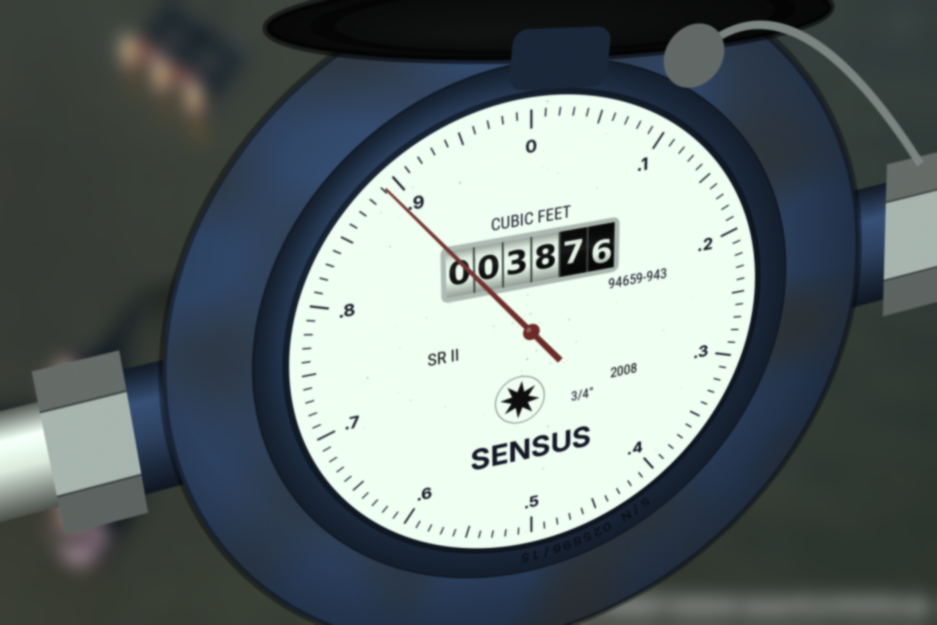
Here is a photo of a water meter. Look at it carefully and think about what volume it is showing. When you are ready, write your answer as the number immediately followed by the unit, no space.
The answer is 3875.89ft³
